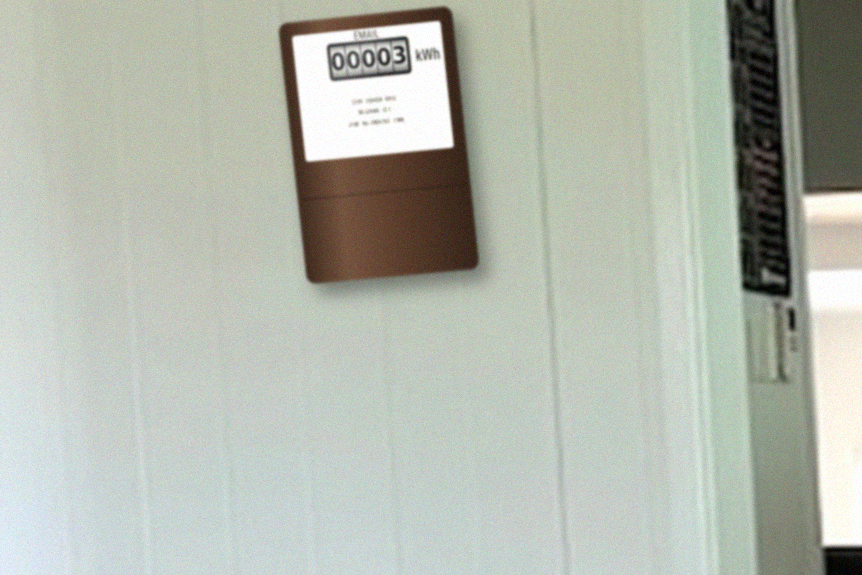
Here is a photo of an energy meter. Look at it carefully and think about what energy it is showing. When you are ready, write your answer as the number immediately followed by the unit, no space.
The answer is 3kWh
